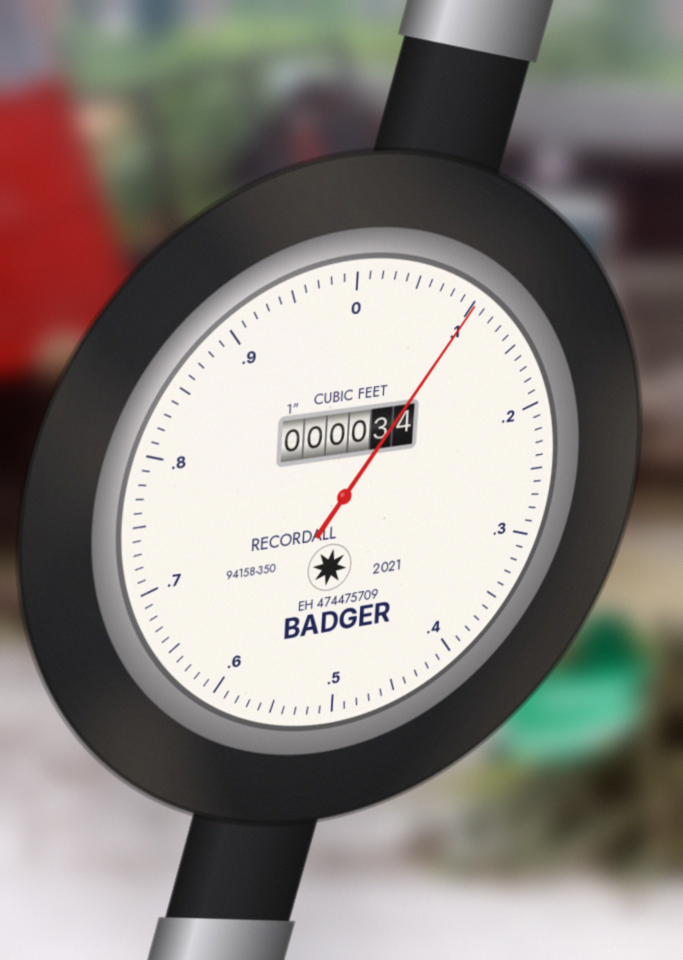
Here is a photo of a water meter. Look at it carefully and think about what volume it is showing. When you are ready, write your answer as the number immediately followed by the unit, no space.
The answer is 34.10ft³
